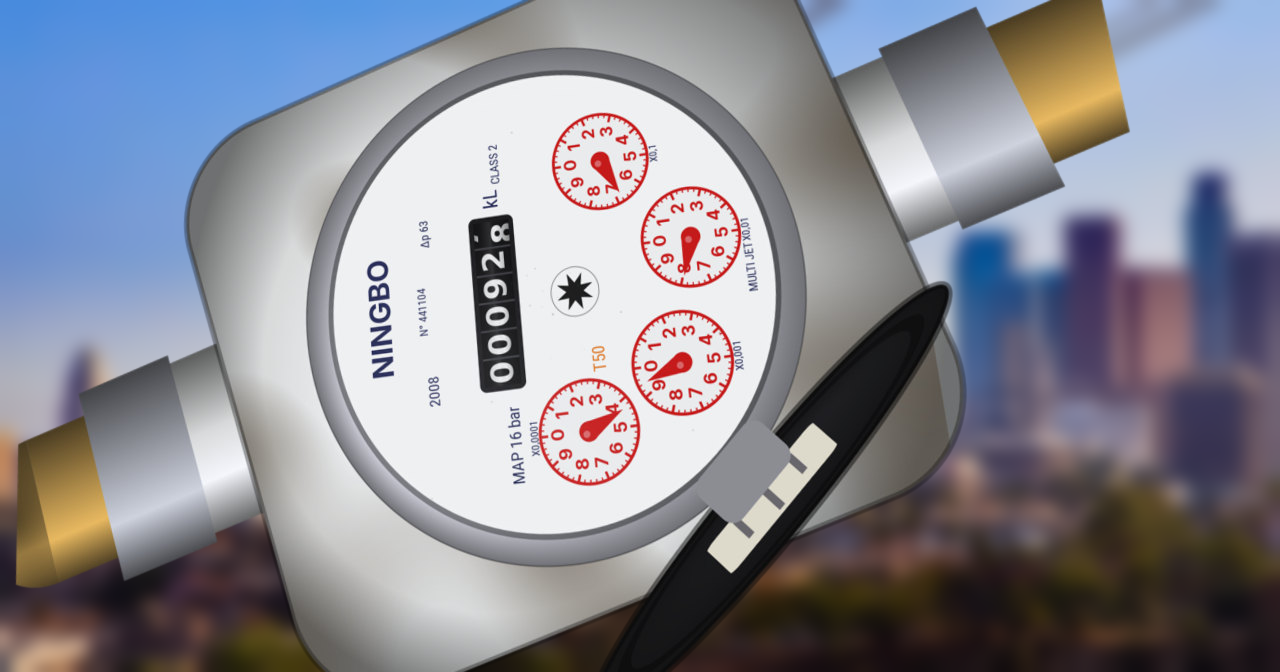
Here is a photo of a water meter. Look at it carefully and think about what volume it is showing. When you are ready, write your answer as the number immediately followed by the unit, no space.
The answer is 927.6794kL
